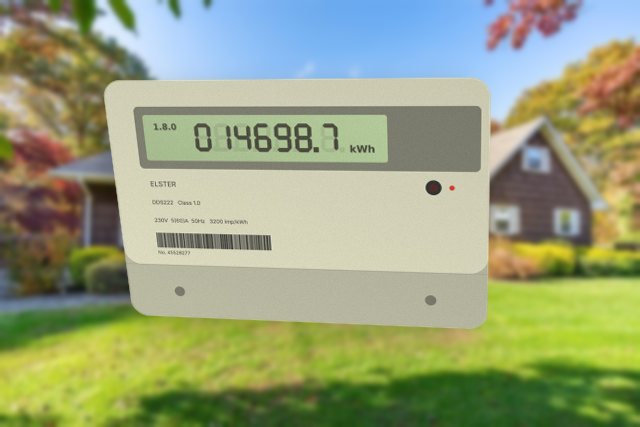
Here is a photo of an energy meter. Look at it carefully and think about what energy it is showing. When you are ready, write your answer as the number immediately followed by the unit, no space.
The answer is 14698.7kWh
